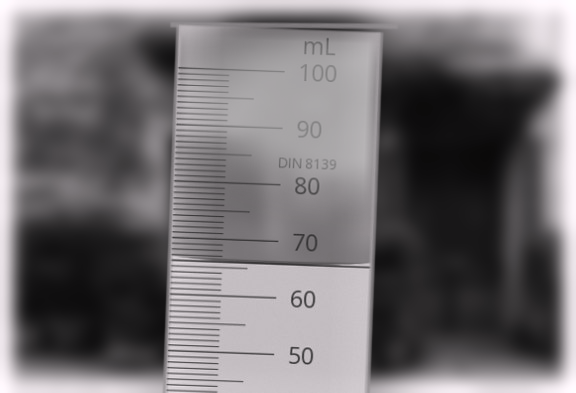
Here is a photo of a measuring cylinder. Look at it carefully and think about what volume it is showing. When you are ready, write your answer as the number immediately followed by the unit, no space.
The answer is 66mL
